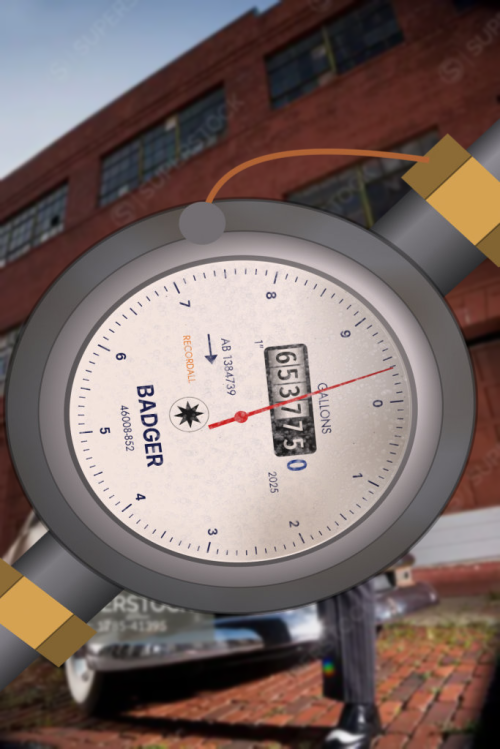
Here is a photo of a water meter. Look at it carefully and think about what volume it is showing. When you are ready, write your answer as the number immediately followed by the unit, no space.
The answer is 6537749.6gal
